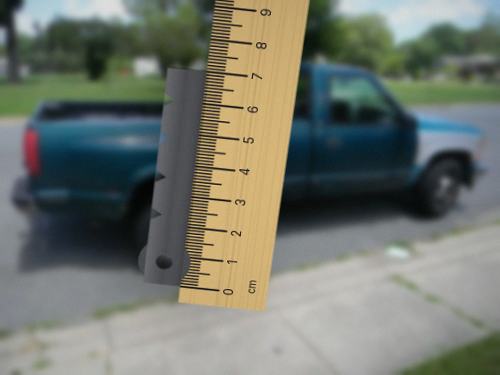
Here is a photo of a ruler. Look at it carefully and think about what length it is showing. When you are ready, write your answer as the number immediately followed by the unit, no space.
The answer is 7cm
